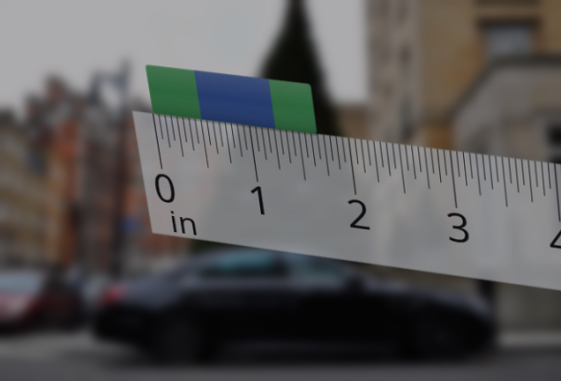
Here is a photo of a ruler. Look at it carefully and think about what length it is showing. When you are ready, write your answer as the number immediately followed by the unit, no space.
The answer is 1.6875in
